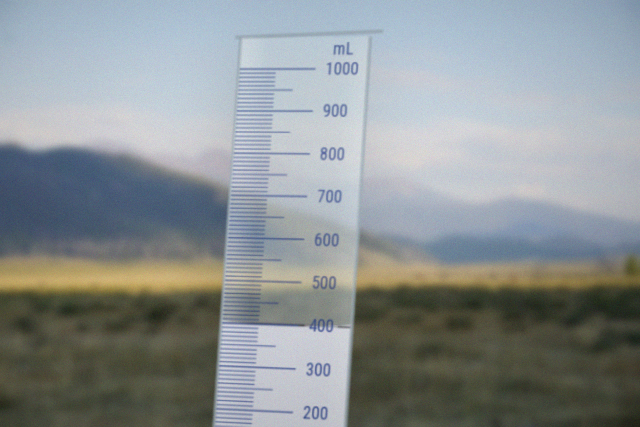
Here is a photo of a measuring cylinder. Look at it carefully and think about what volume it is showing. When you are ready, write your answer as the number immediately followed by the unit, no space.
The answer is 400mL
